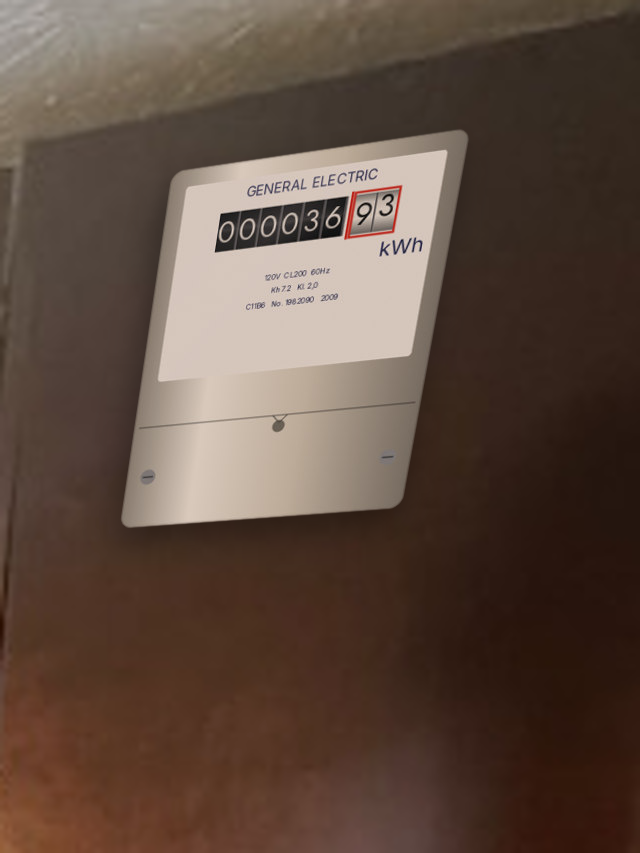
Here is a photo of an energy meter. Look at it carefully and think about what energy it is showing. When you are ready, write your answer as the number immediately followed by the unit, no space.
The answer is 36.93kWh
